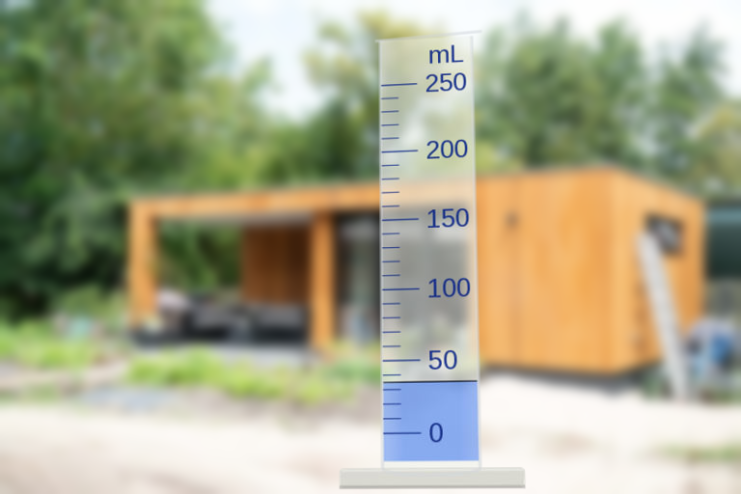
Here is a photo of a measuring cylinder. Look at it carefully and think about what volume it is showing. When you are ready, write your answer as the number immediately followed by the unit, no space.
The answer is 35mL
